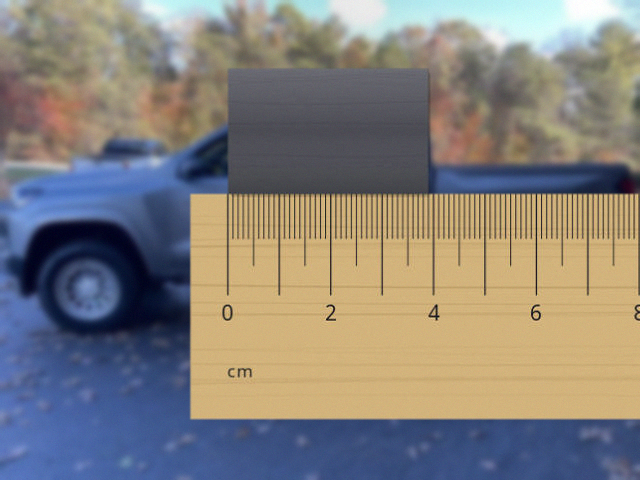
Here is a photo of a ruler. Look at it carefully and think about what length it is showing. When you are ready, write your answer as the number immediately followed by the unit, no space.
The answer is 3.9cm
